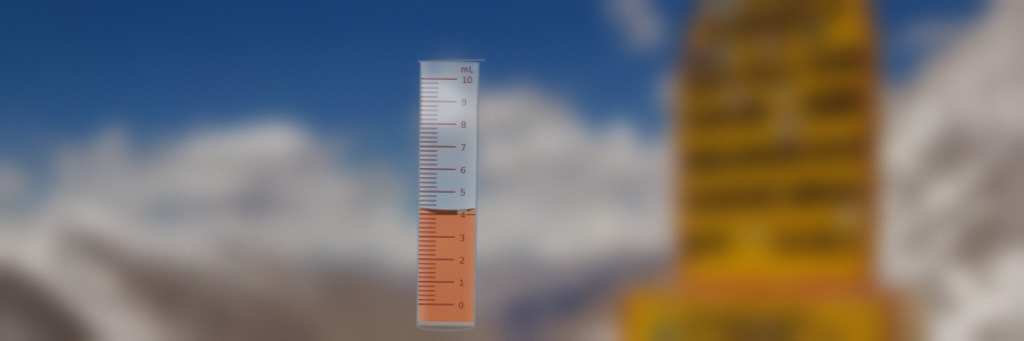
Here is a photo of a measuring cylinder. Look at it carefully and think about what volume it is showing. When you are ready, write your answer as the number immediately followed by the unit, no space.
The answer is 4mL
